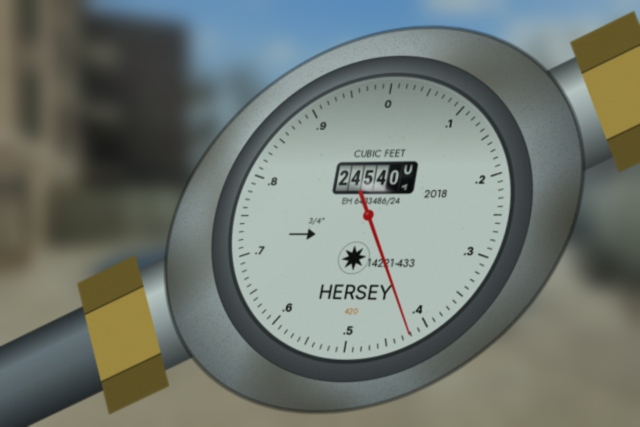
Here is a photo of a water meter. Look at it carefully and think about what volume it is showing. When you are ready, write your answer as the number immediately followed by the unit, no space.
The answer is 245400.42ft³
